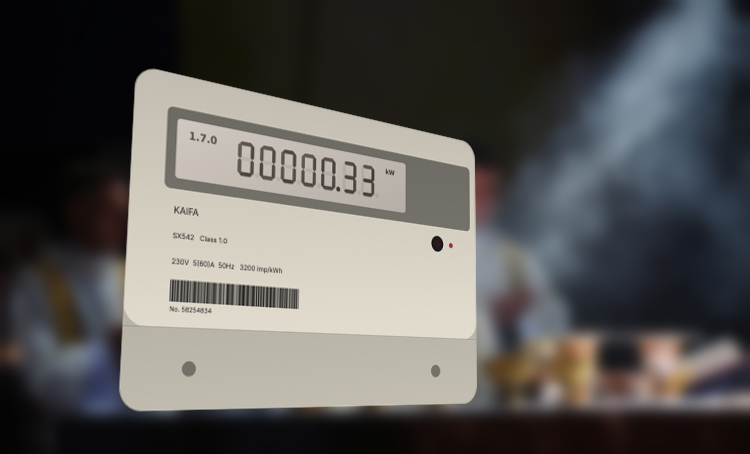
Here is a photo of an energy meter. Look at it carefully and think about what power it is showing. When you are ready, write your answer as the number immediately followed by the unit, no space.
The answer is 0.33kW
